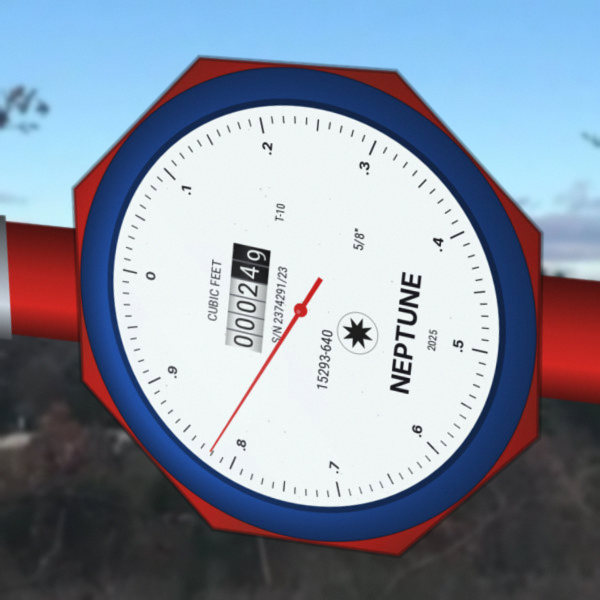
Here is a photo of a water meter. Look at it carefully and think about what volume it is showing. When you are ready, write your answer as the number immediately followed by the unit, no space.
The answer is 248.82ft³
